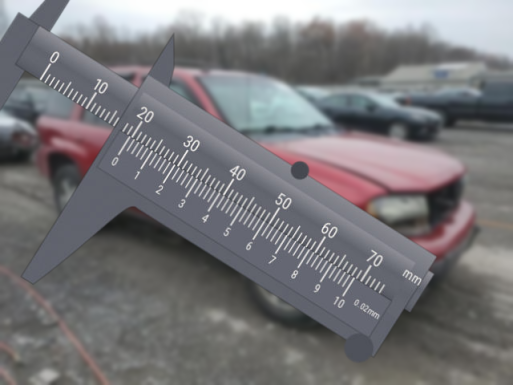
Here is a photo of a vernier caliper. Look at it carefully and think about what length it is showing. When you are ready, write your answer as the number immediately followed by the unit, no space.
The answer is 19.6mm
